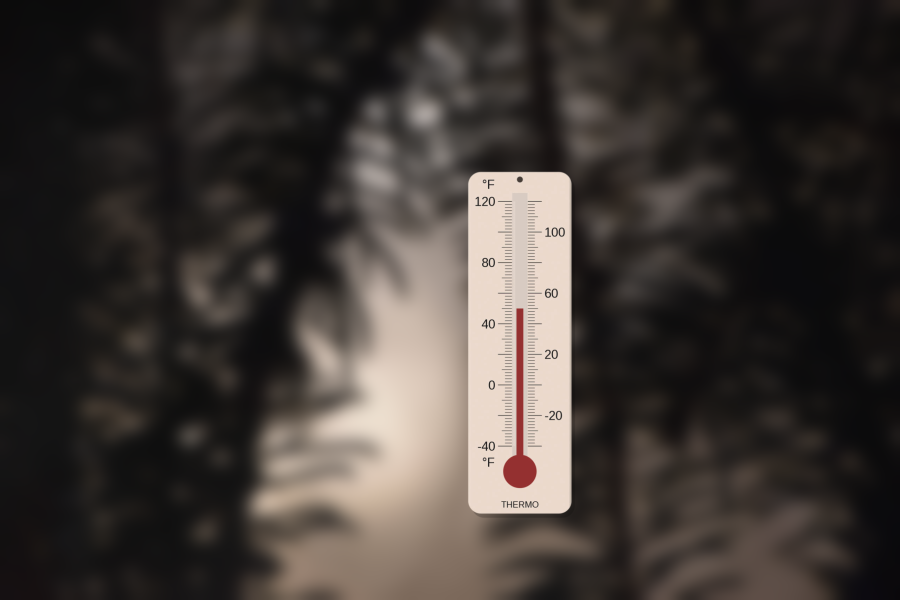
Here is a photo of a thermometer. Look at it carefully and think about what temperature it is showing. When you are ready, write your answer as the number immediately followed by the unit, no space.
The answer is 50°F
